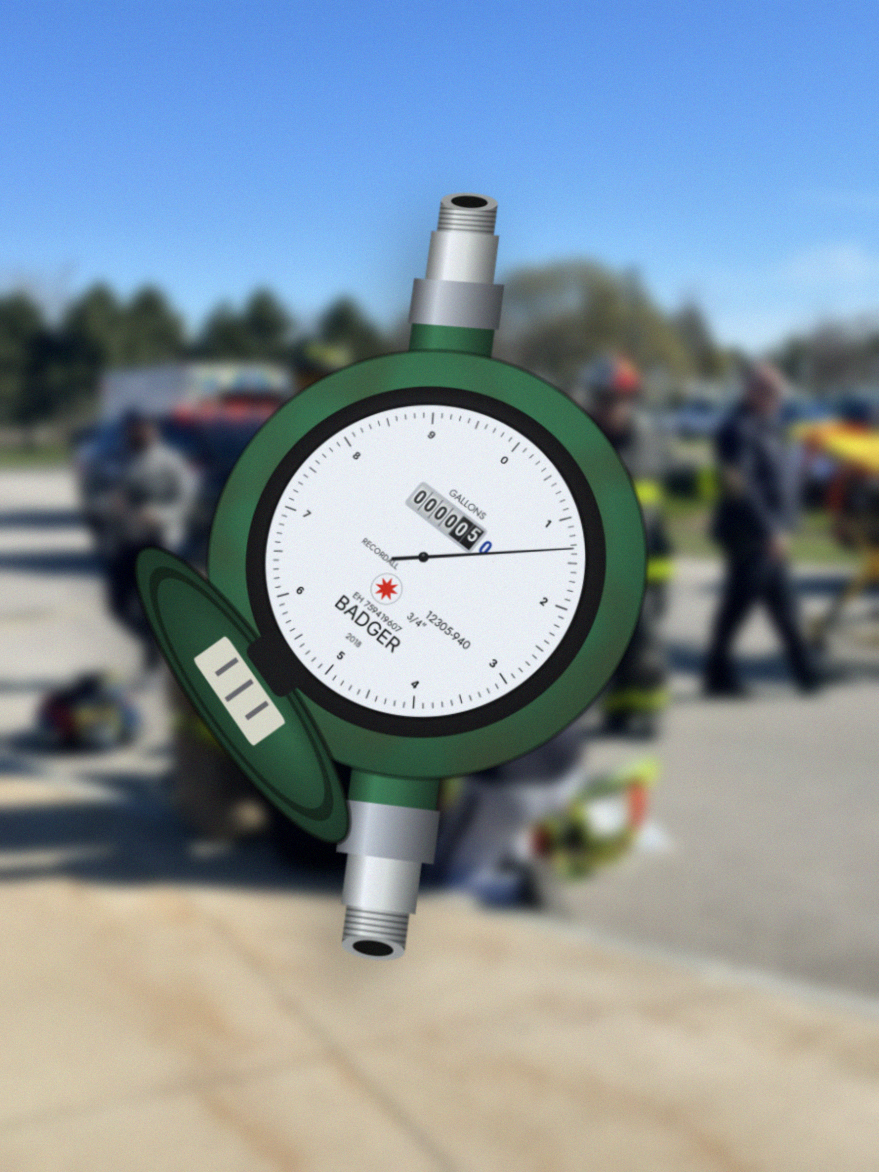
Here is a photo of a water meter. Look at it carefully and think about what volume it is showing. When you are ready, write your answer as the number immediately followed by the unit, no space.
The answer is 51.3gal
